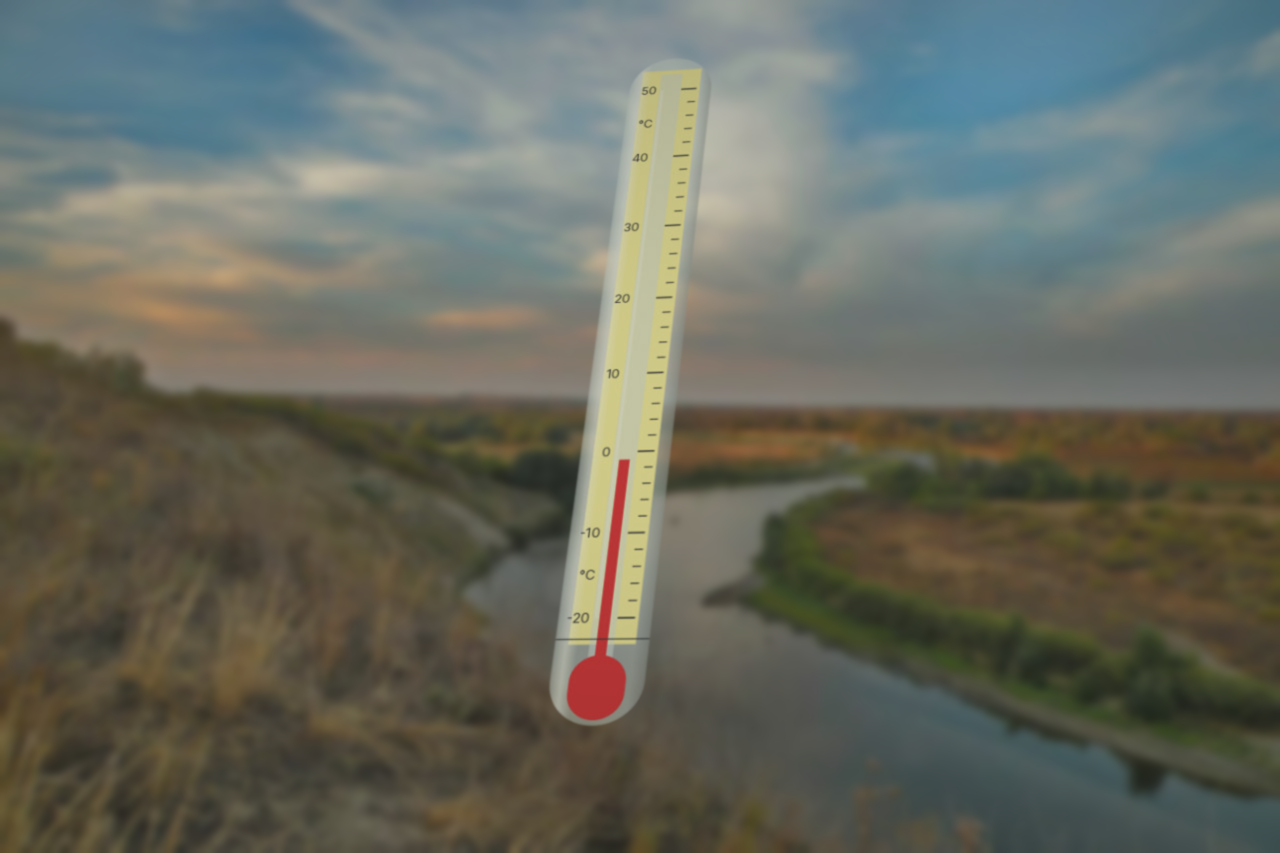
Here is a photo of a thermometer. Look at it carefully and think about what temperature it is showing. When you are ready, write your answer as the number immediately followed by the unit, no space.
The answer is -1°C
